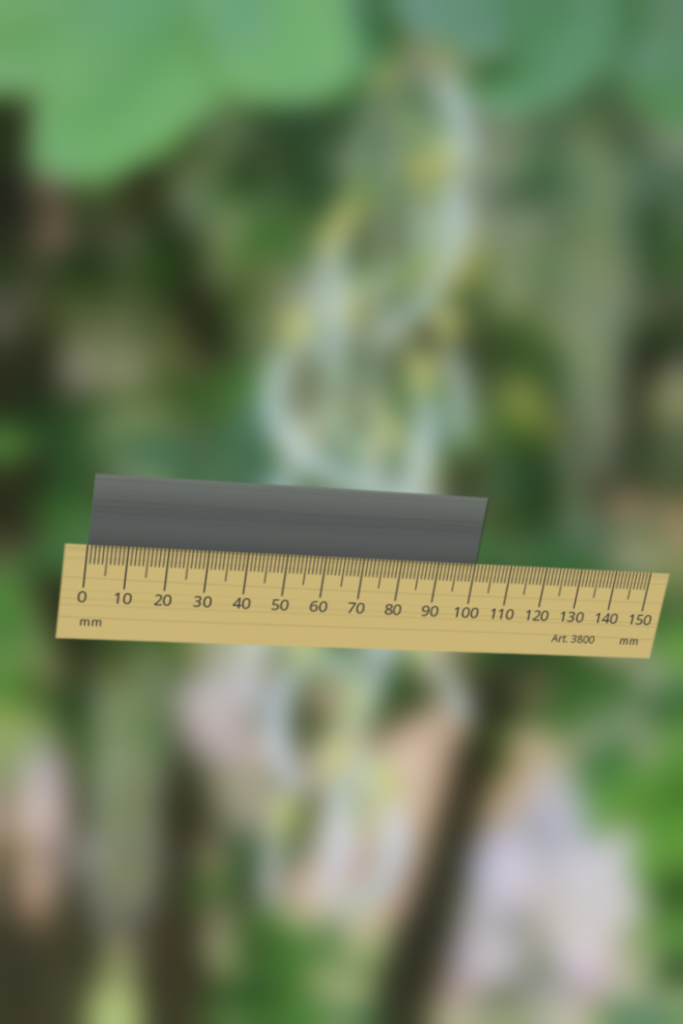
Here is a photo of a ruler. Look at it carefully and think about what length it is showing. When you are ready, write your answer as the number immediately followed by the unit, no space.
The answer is 100mm
